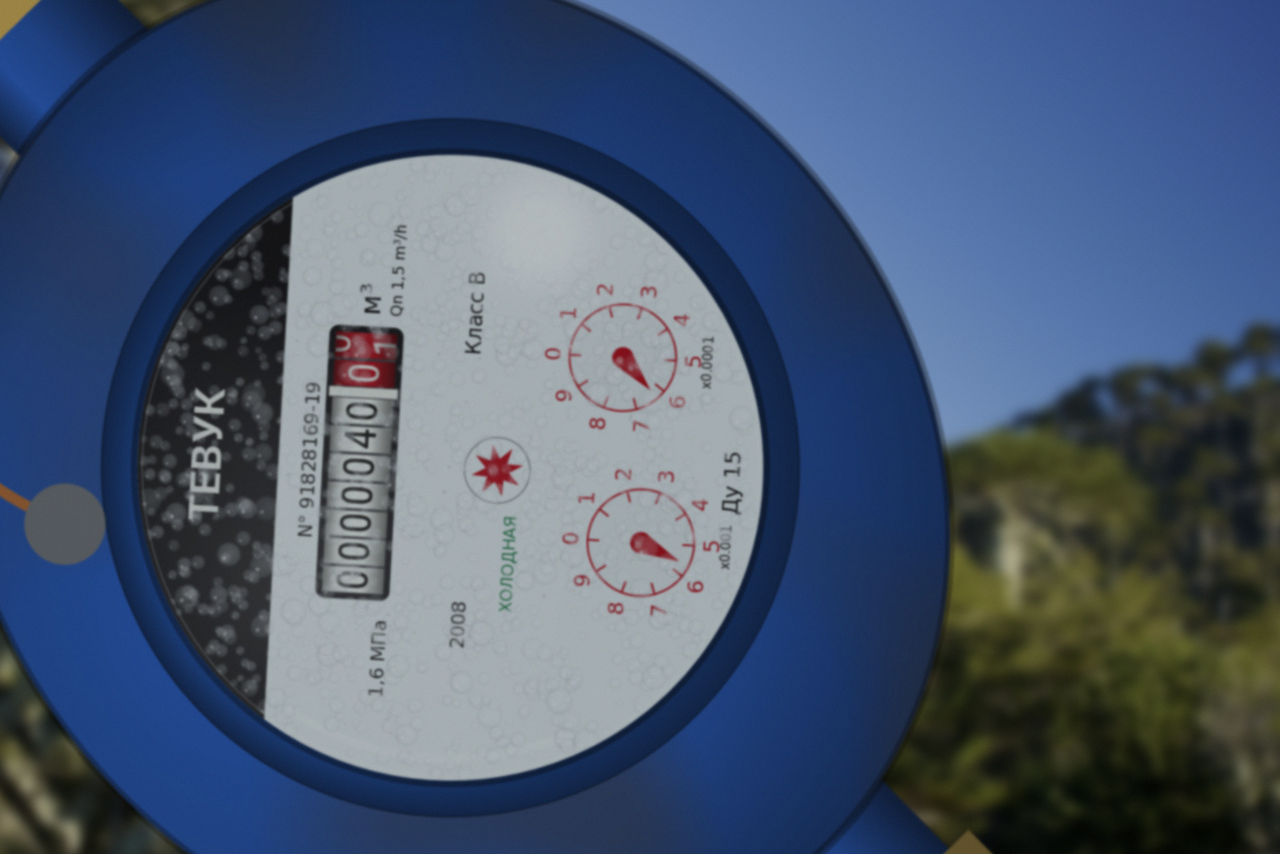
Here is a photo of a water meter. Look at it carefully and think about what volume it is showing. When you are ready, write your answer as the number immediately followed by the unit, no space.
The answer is 40.0056m³
